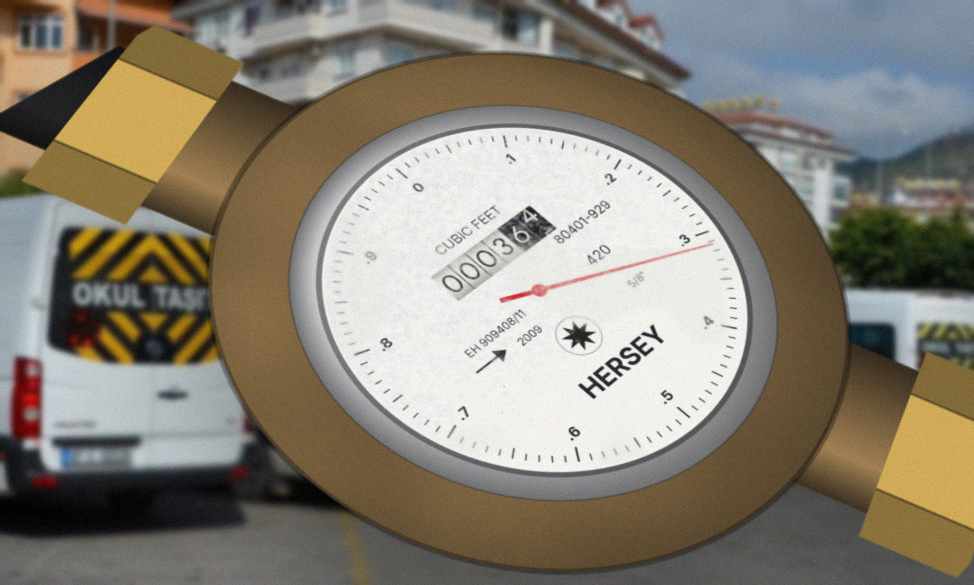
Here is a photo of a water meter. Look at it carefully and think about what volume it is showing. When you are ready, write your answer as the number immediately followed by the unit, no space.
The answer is 364.31ft³
